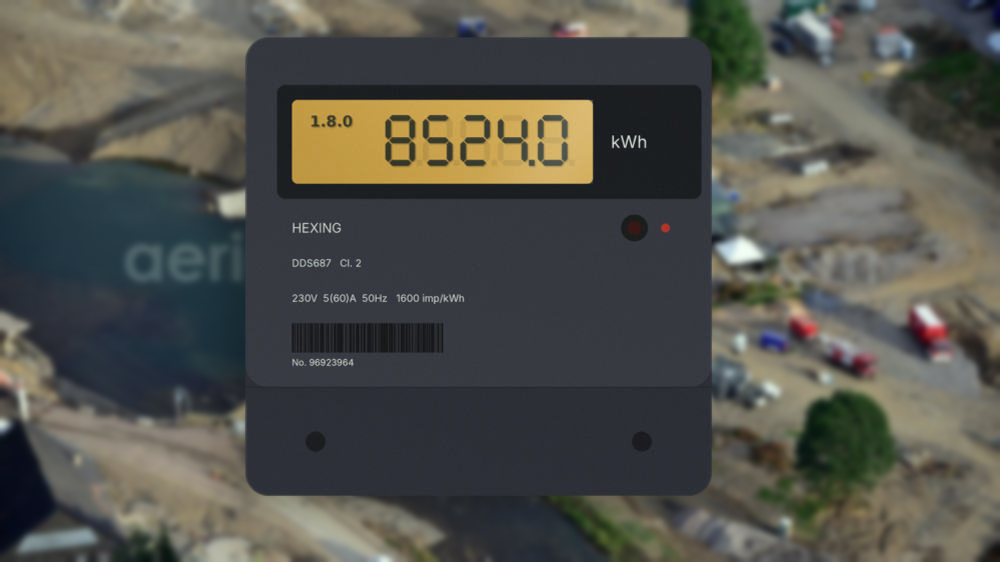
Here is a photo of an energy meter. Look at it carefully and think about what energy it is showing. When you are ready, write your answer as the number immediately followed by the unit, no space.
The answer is 8524.0kWh
